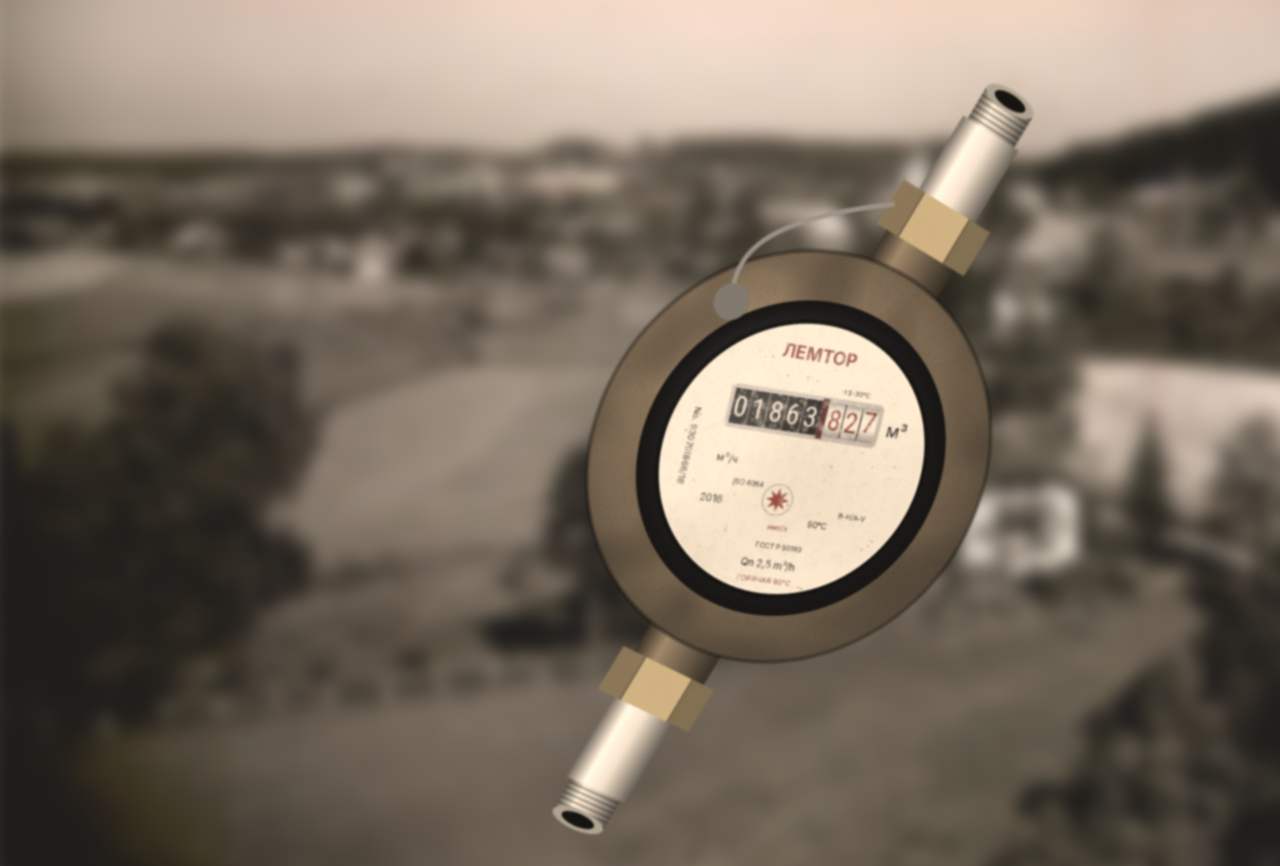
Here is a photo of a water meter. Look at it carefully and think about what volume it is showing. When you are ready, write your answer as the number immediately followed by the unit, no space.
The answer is 1863.827m³
